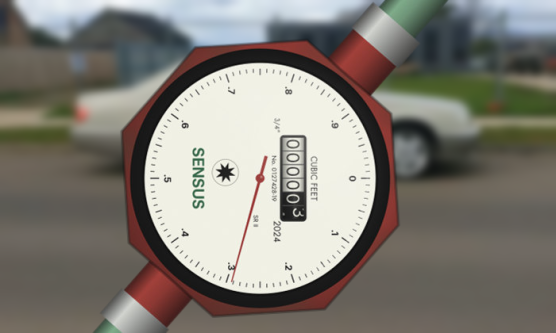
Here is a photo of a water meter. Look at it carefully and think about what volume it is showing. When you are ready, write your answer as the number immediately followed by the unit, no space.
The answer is 3.29ft³
